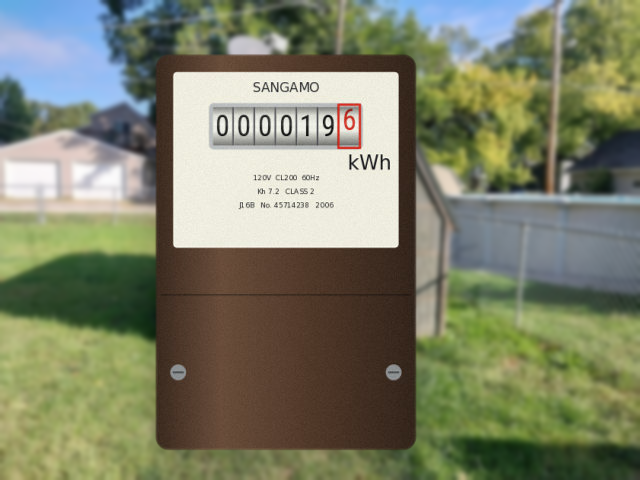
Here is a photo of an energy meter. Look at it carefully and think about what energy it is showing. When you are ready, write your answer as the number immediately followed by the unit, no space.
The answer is 19.6kWh
